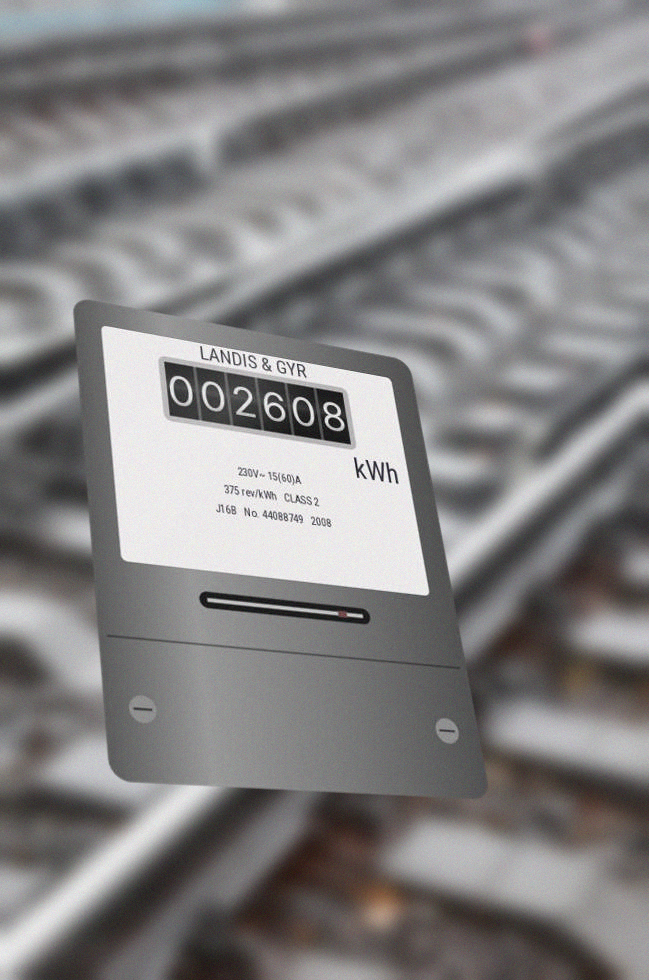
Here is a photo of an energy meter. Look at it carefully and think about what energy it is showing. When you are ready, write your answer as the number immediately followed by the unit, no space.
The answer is 2608kWh
